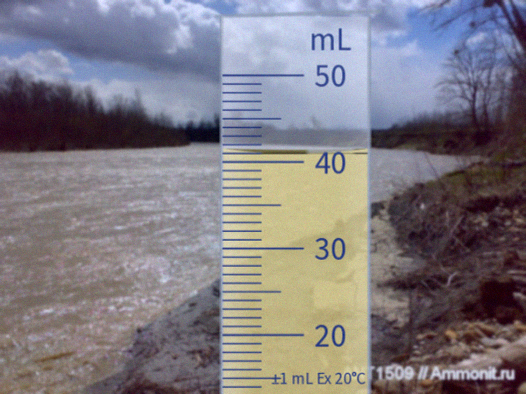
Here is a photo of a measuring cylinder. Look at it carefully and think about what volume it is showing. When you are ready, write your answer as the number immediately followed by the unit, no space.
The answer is 41mL
